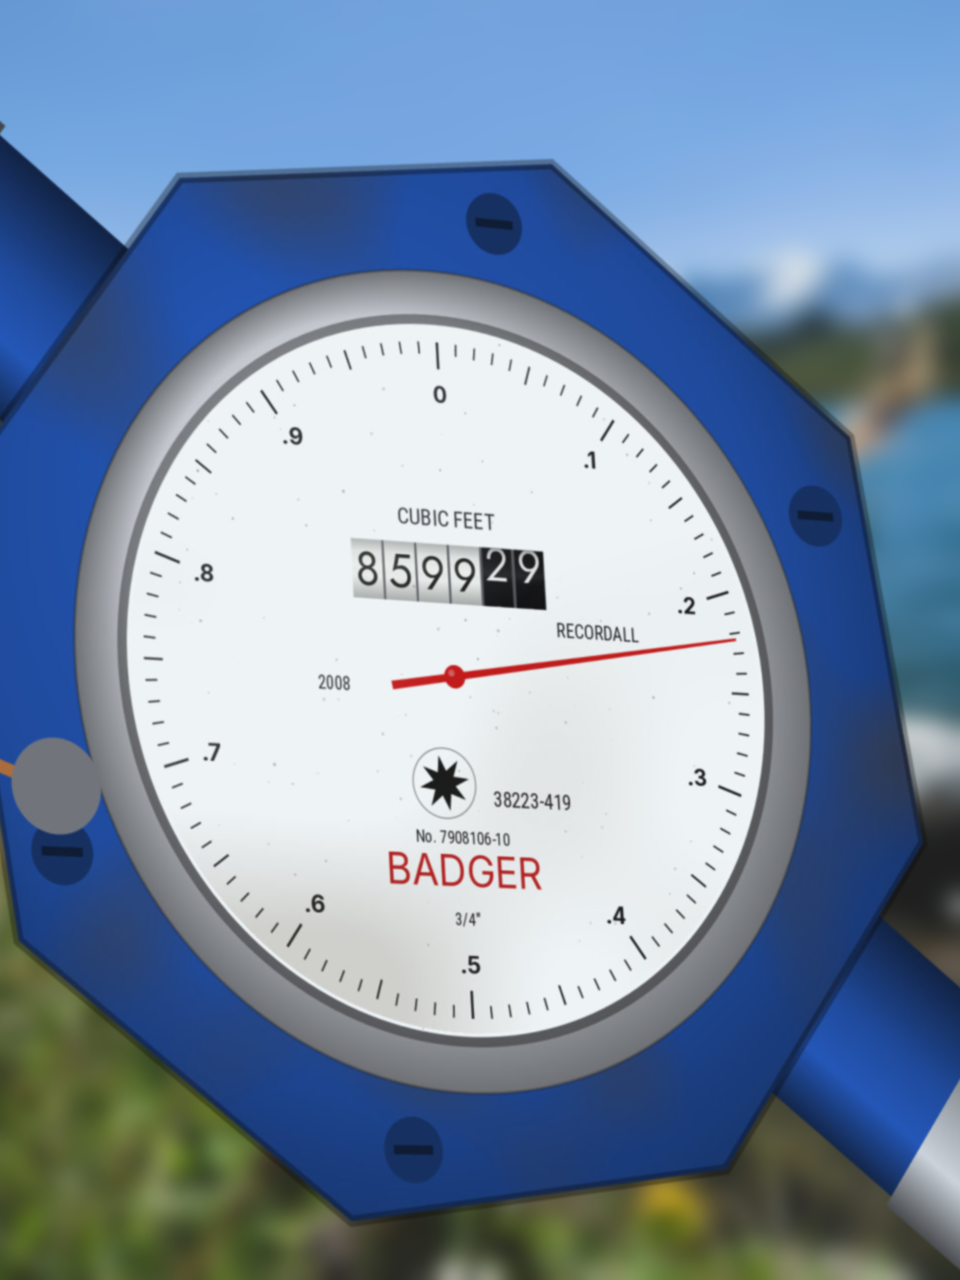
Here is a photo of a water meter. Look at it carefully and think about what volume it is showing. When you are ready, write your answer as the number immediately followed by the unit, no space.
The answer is 859929.22ft³
